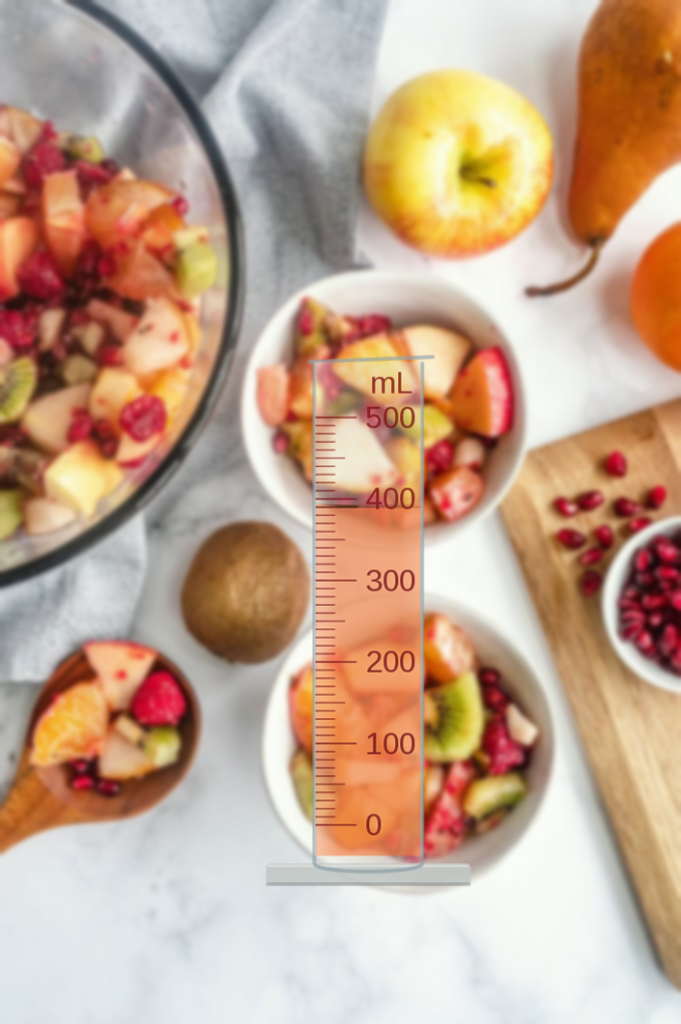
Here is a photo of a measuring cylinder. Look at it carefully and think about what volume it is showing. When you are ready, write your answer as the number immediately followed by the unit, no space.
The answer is 390mL
